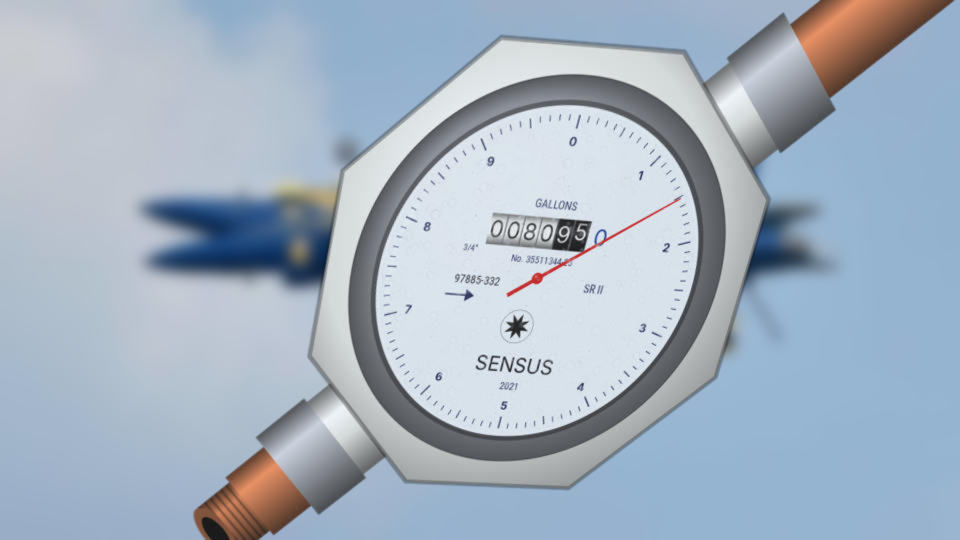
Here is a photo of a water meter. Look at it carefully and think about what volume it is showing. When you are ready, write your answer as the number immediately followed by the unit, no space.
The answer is 80951.5gal
